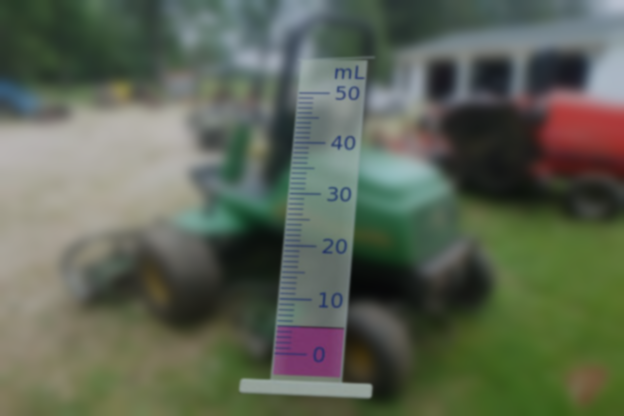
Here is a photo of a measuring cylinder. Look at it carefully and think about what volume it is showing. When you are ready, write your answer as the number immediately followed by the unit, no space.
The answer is 5mL
